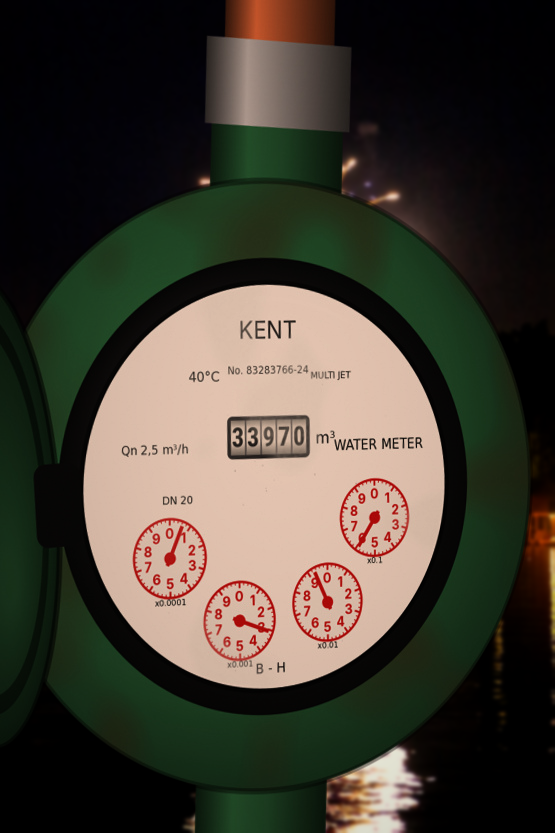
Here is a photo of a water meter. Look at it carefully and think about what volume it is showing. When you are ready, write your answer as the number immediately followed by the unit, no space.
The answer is 33970.5930m³
